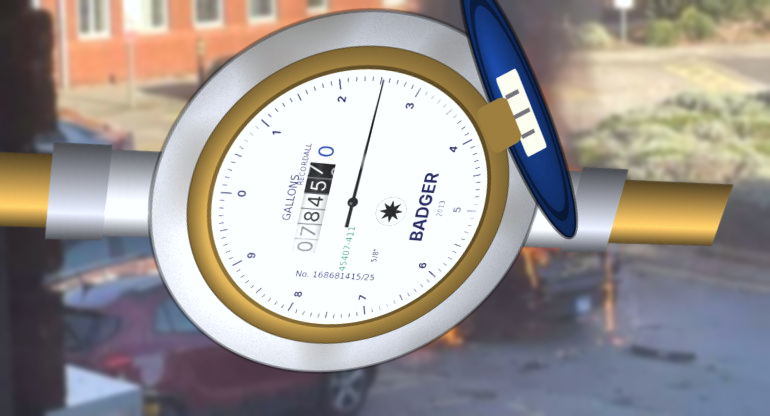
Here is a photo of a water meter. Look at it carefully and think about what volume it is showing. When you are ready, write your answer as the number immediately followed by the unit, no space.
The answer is 784572.5gal
